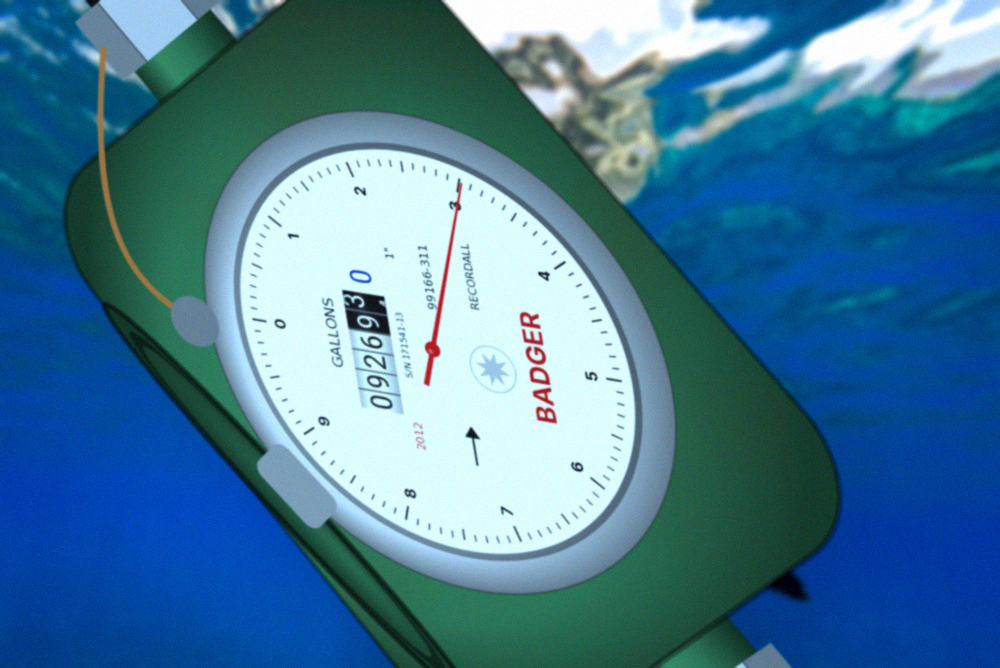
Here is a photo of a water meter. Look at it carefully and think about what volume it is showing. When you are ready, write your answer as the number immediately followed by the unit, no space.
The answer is 926933.0gal
